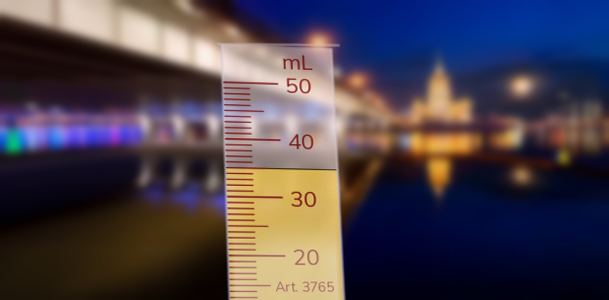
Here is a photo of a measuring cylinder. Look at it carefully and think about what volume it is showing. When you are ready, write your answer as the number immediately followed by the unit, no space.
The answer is 35mL
